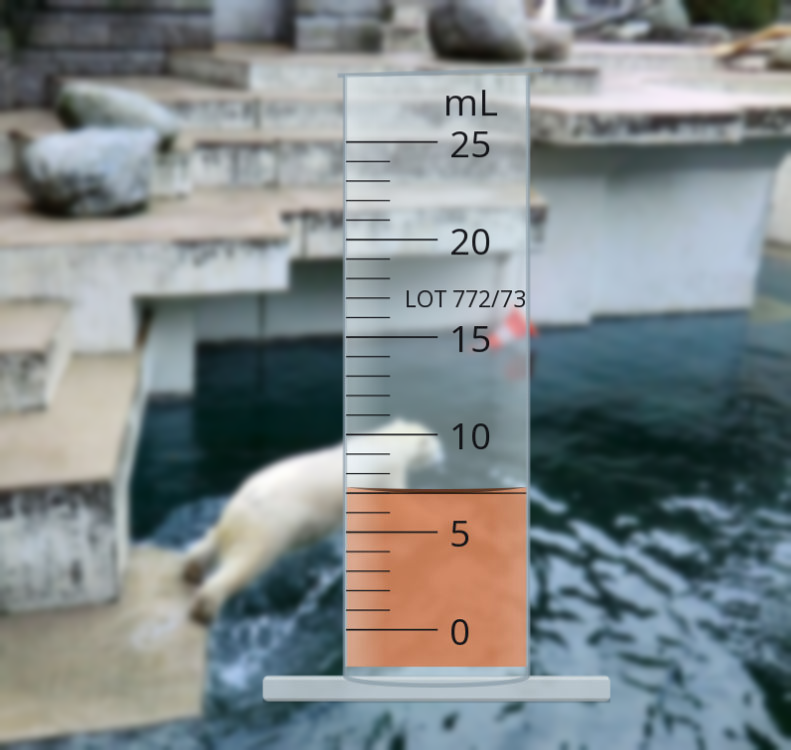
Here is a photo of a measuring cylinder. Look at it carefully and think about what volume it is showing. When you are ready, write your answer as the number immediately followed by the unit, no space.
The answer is 7mL
